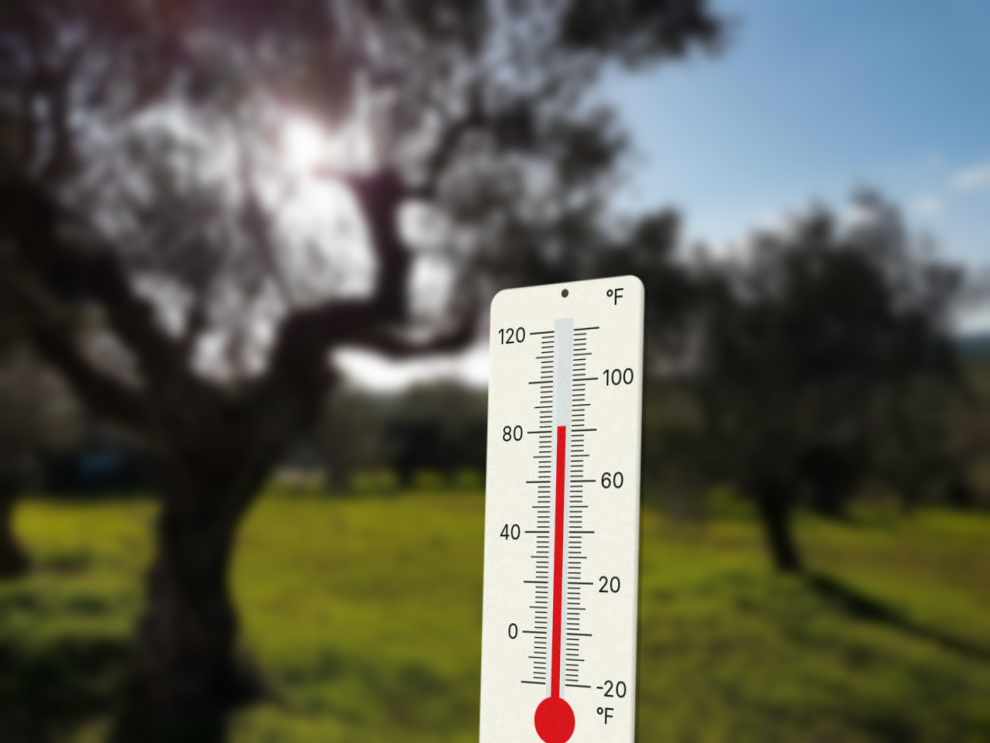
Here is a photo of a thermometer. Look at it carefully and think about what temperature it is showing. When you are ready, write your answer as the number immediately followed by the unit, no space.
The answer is 82°F
